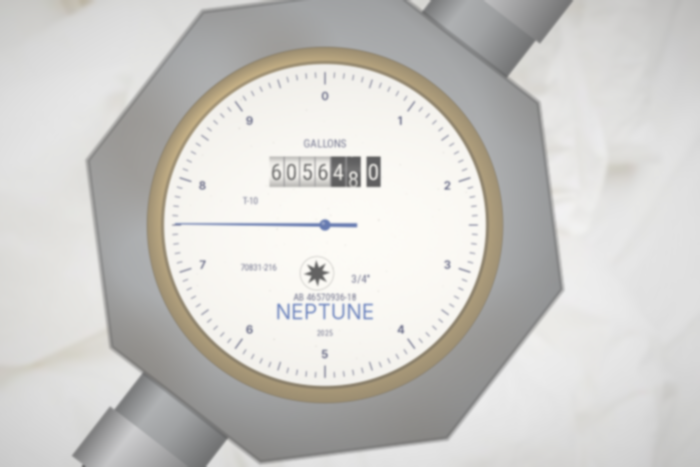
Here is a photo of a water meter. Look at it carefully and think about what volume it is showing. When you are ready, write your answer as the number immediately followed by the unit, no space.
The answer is 6056477.5gal
